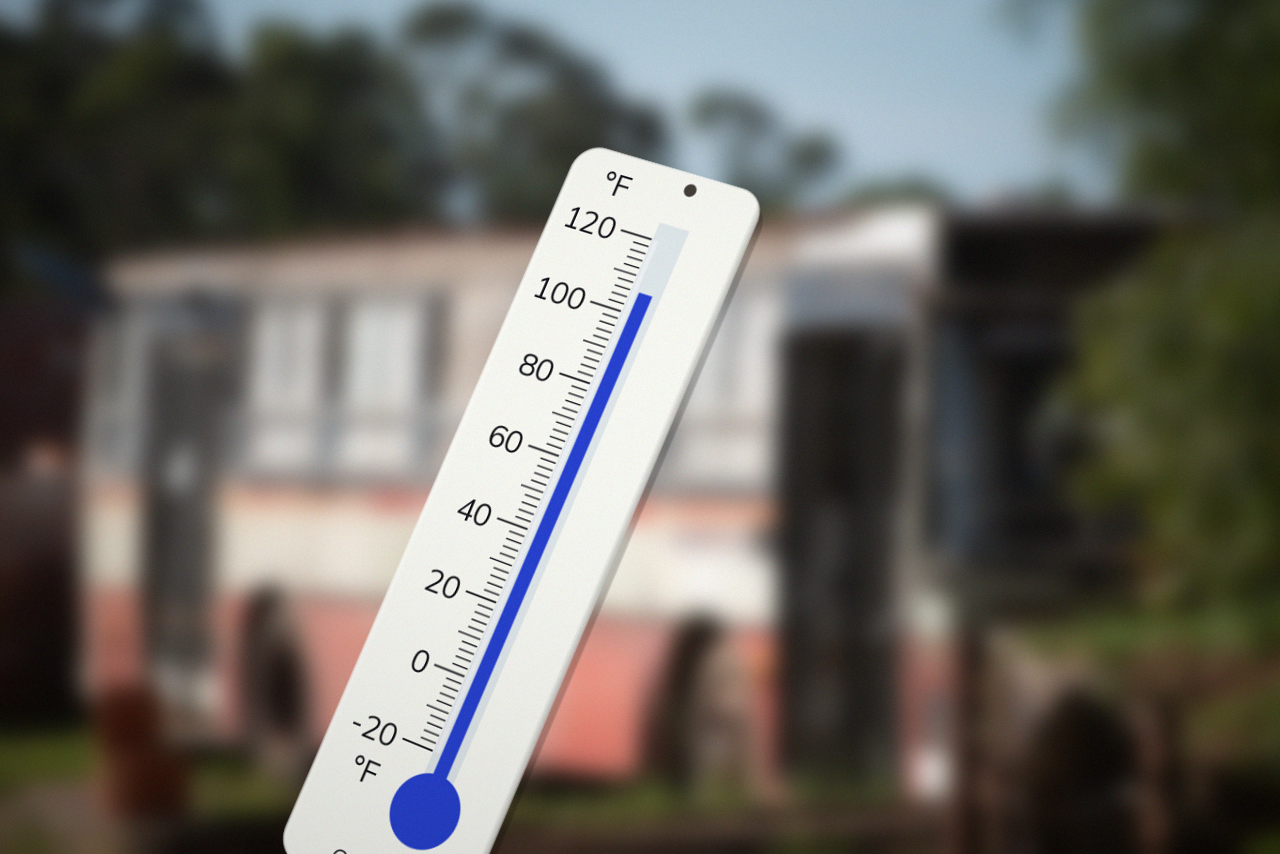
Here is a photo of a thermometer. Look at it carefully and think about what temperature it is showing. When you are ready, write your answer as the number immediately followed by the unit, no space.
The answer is 106°F
